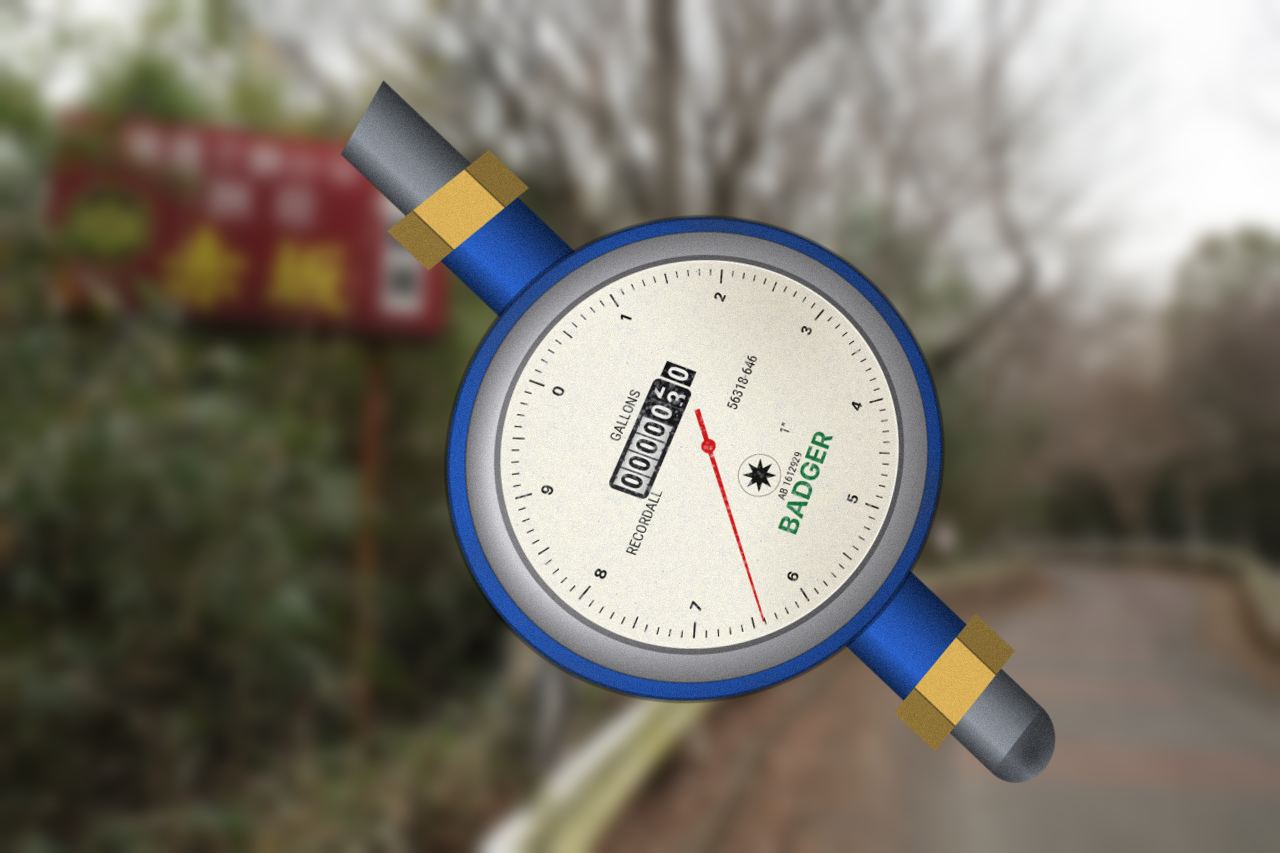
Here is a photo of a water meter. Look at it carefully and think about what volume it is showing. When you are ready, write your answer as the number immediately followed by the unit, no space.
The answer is 26.4gal
